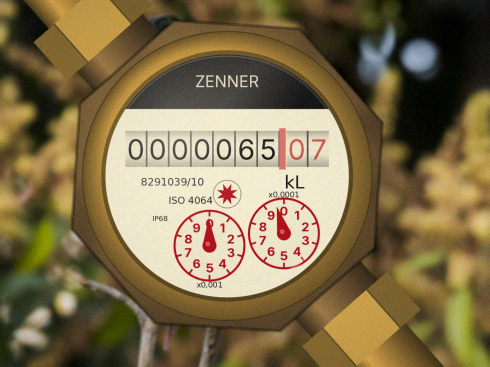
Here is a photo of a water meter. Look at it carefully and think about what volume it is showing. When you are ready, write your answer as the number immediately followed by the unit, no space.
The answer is 65.0699kL
